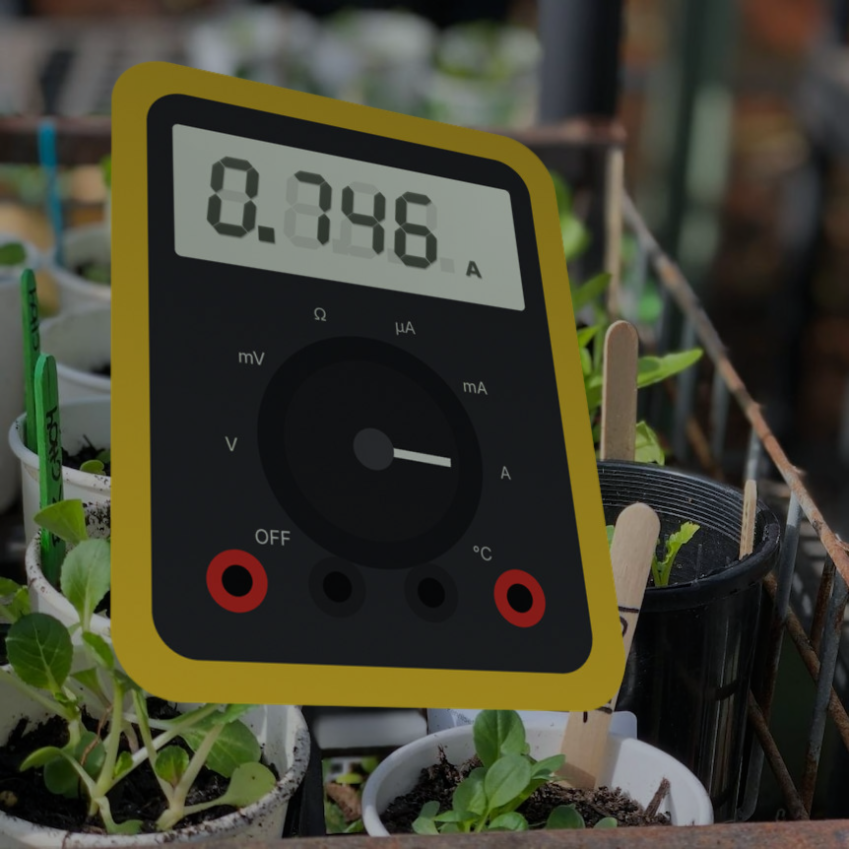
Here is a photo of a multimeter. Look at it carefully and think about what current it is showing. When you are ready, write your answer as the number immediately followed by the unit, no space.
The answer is 0.746A
